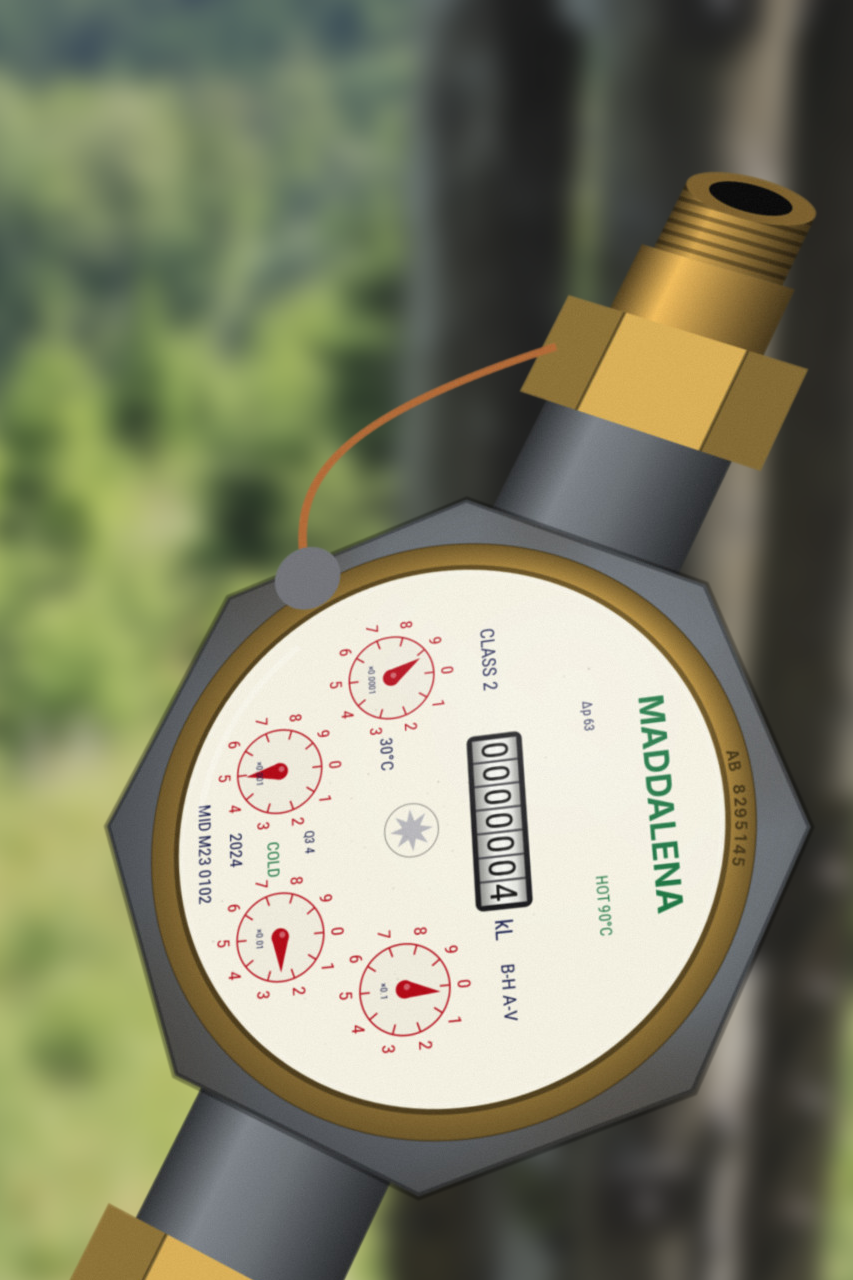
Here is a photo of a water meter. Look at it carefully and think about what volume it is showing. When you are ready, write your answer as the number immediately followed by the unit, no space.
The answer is 4.0249kL
